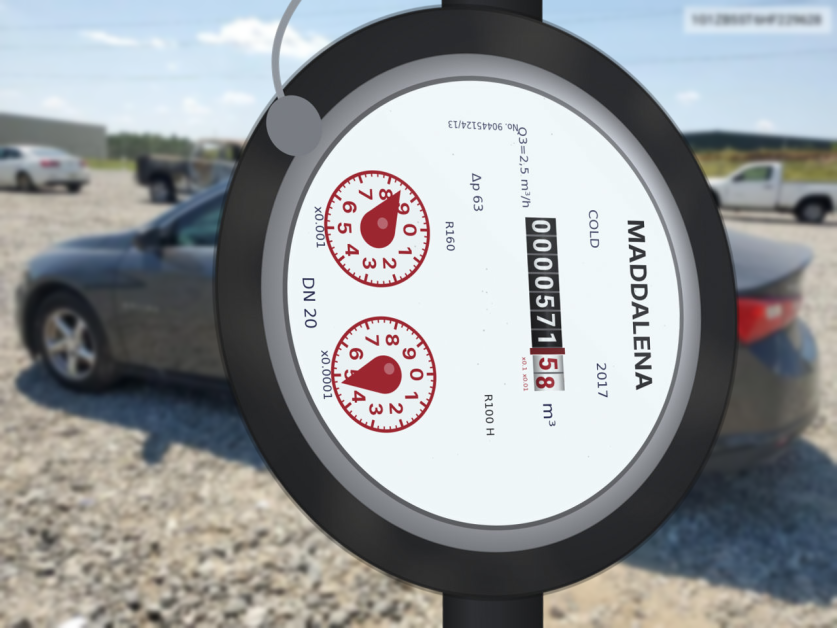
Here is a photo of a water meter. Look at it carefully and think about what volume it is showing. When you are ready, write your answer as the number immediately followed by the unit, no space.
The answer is 571.5784m³
